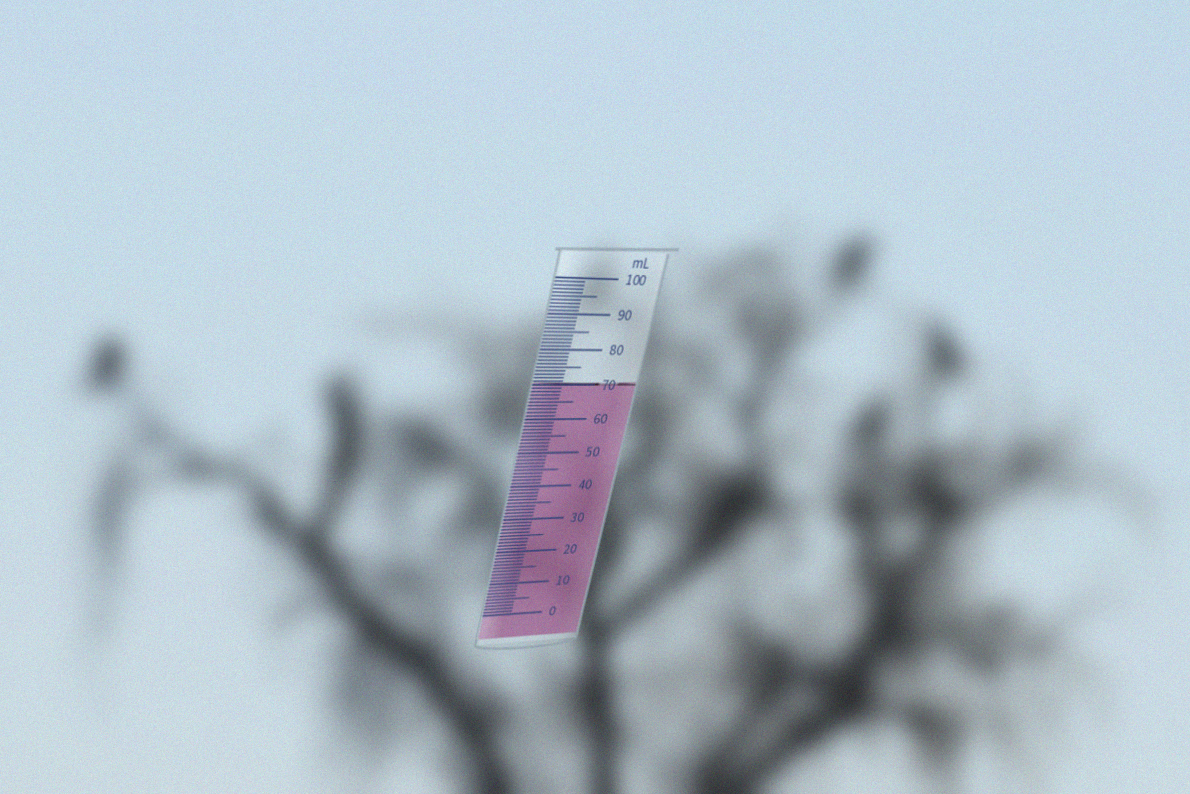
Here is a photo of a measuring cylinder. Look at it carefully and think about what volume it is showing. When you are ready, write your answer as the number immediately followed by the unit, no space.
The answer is 70mL
